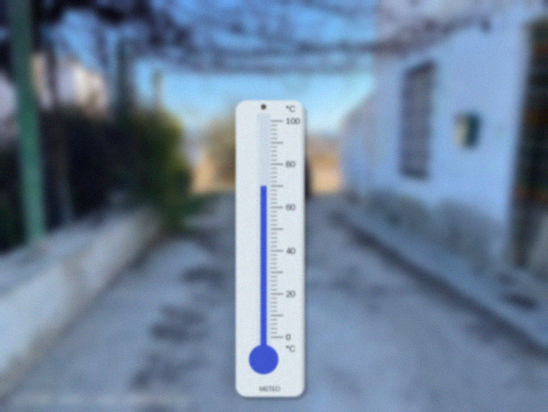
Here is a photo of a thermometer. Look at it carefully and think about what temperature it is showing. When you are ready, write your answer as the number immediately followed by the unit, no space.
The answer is 70°C
